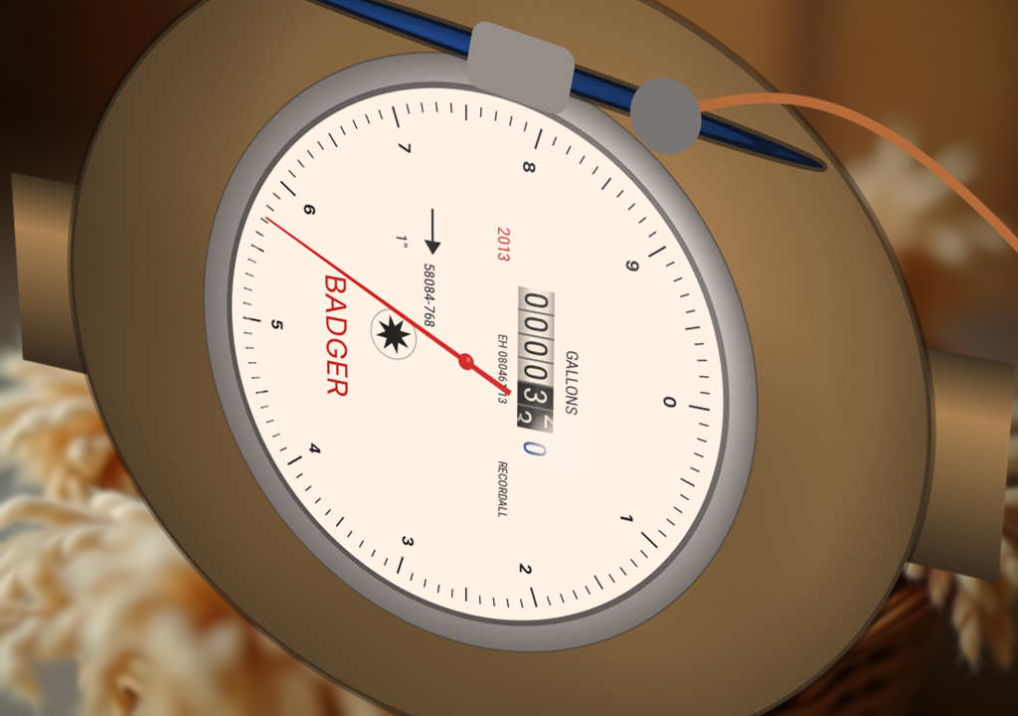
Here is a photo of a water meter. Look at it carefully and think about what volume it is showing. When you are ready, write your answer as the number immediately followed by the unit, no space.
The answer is 325.7gal
